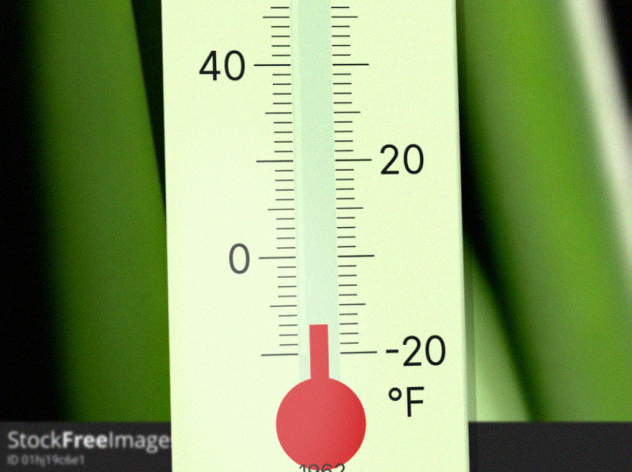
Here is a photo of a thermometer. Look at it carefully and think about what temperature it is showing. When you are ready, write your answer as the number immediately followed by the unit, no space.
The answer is -14°F
